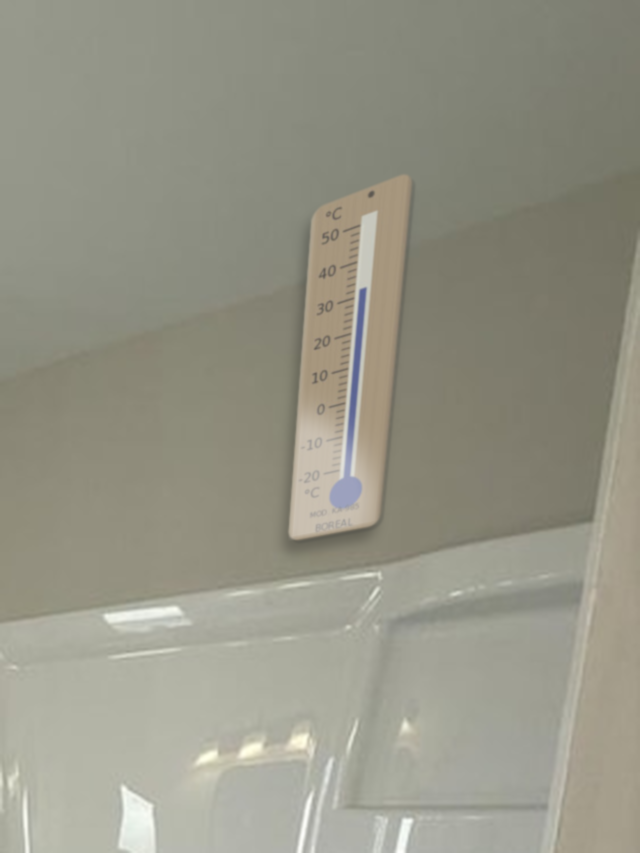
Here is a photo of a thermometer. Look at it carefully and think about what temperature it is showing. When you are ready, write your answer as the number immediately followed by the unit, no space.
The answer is 32°C
